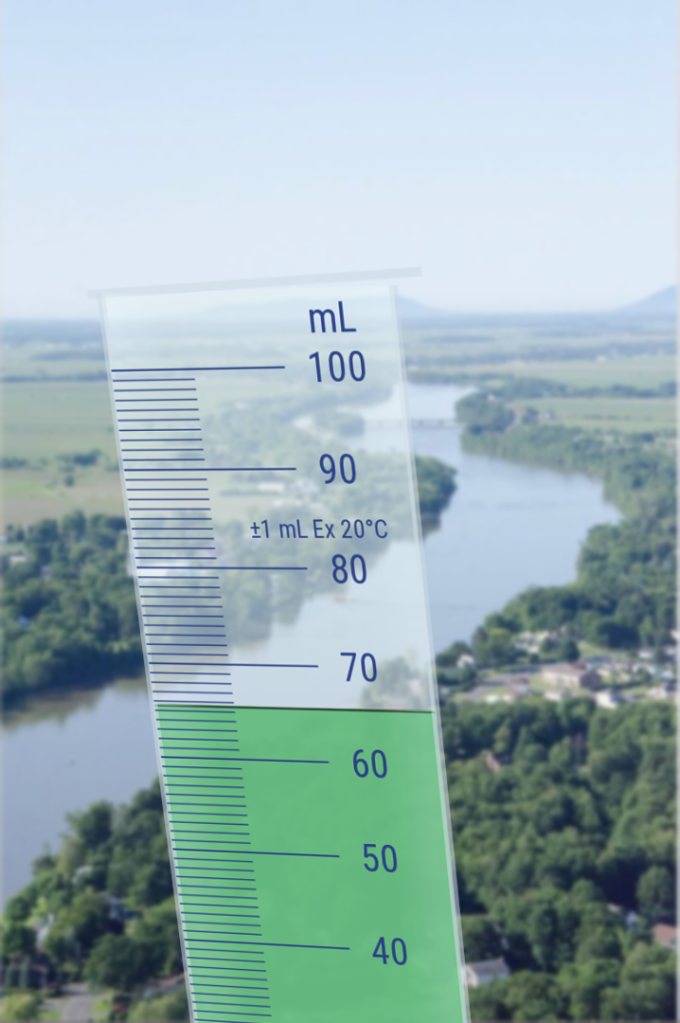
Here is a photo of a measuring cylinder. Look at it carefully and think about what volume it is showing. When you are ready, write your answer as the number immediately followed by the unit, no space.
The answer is 65.5mL
